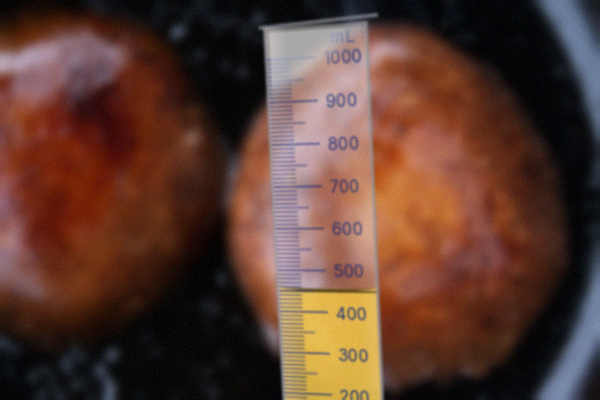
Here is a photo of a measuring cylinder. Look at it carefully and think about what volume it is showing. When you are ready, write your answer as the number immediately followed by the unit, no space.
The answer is 450mL
